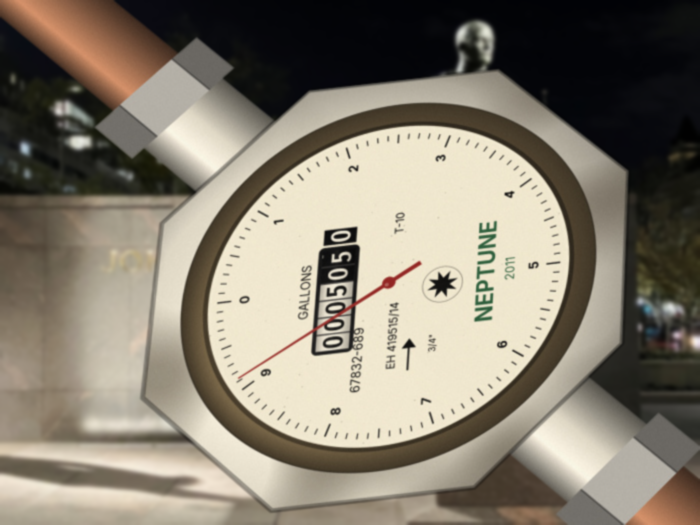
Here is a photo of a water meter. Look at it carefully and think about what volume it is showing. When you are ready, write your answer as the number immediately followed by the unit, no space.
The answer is 5049.1gal
